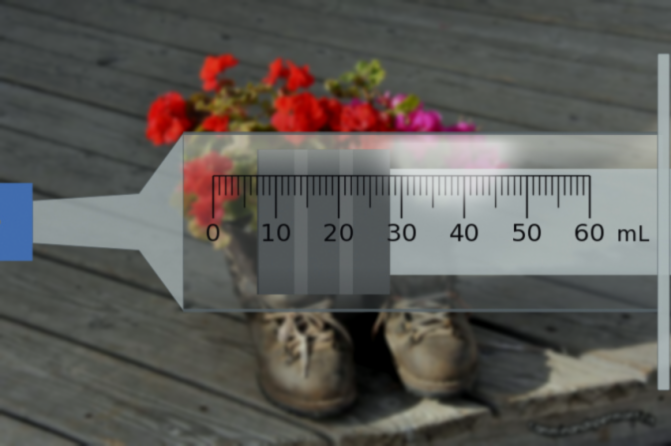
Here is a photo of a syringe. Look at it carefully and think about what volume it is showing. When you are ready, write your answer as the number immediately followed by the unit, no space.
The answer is 7mL
